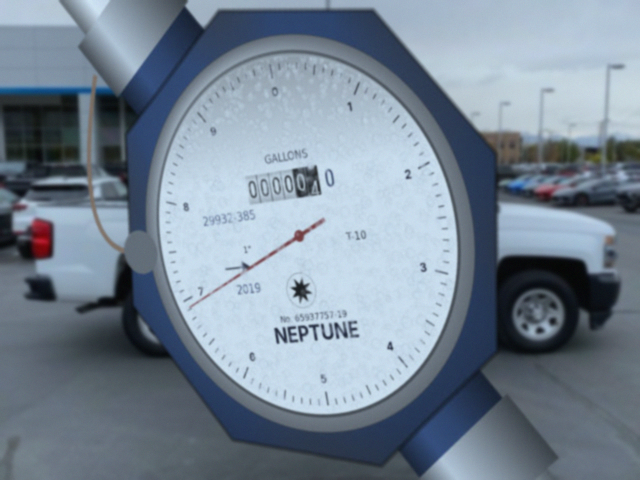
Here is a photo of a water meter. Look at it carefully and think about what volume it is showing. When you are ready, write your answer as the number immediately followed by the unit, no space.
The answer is 36.9gal
